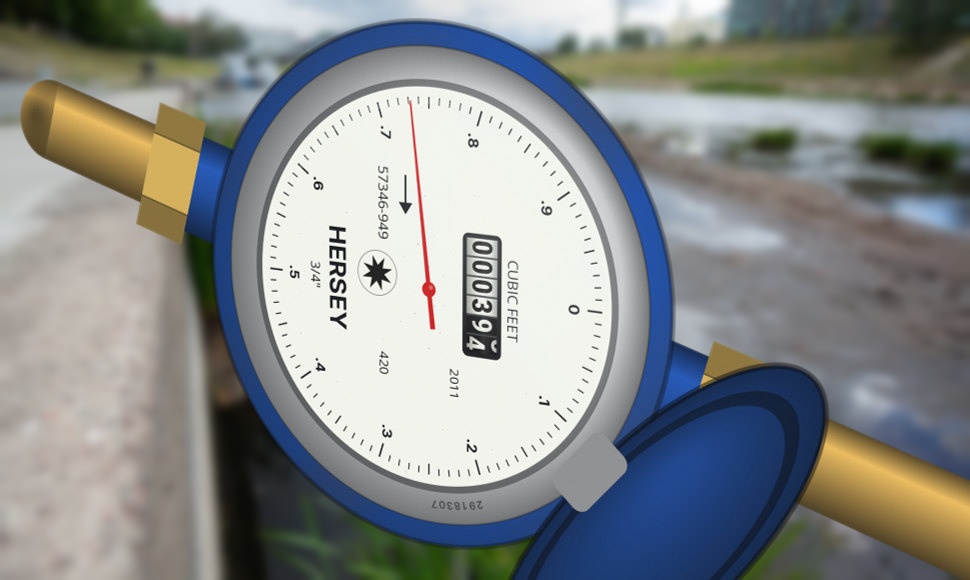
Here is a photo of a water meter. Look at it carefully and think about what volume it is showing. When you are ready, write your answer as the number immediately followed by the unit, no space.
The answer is 393.73ft³
